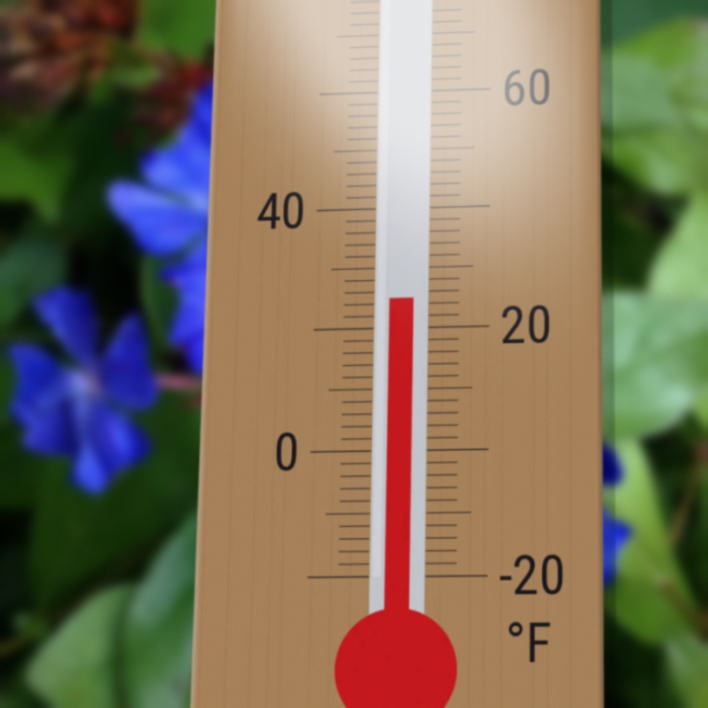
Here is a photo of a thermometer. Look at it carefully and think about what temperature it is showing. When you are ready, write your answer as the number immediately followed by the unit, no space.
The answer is 25°F
